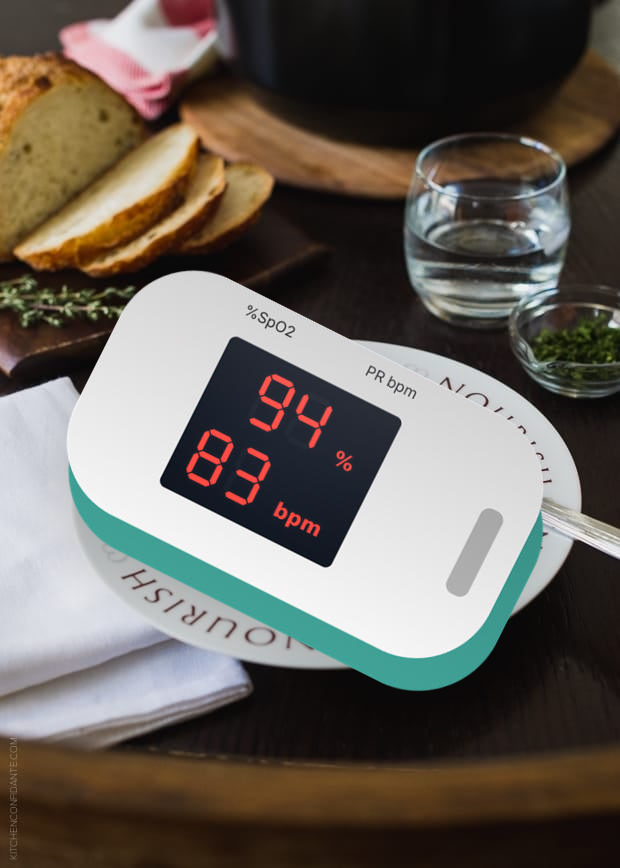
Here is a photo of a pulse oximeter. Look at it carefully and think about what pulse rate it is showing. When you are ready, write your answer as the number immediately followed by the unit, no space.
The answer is 83bpm
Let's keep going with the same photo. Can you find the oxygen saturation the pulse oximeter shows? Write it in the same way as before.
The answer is 94%
